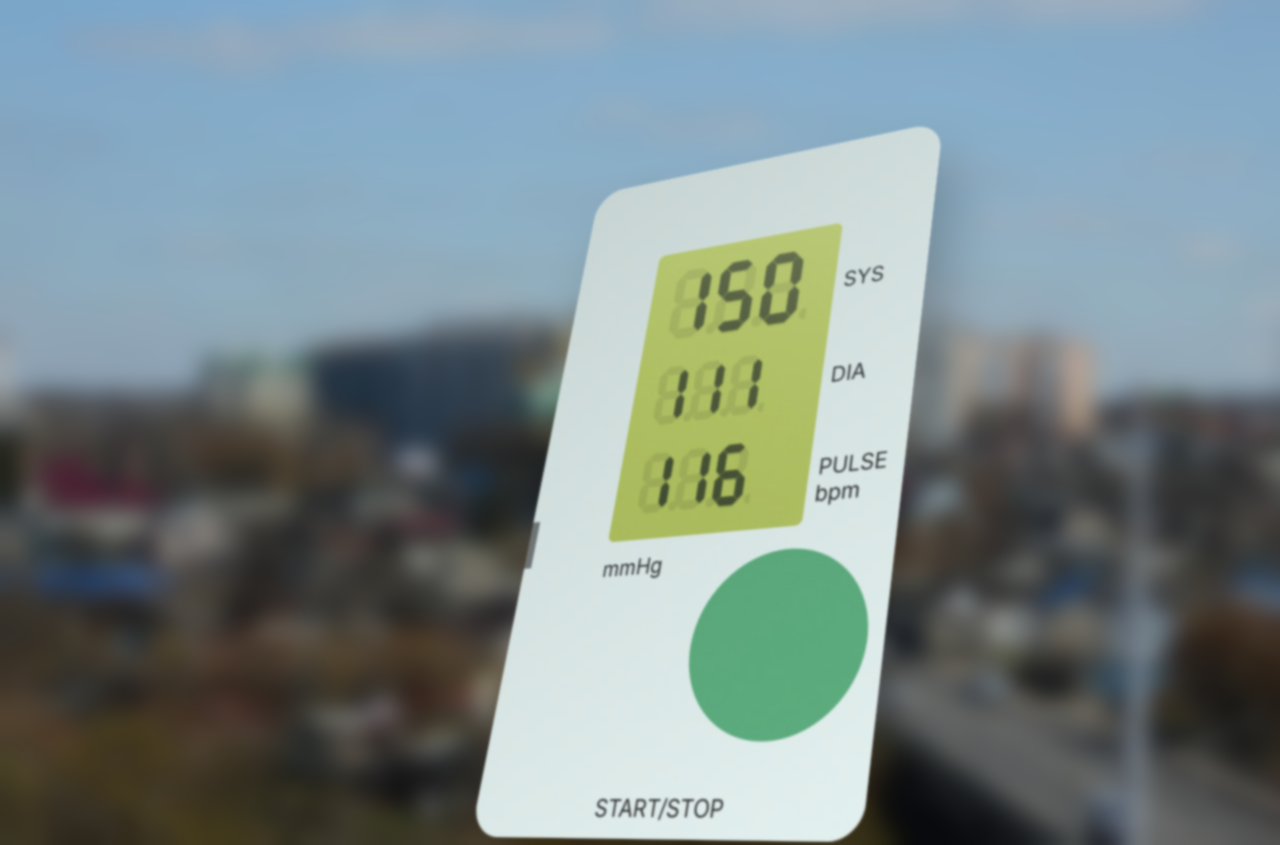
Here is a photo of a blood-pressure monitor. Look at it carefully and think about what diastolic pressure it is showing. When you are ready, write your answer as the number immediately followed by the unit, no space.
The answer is 111mmHg
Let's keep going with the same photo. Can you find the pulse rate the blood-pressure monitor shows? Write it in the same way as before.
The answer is 116bpm
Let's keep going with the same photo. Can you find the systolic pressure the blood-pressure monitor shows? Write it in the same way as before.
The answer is 150mmHg
